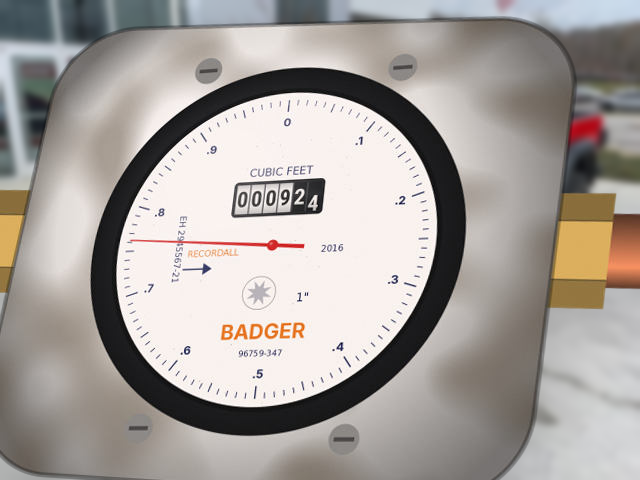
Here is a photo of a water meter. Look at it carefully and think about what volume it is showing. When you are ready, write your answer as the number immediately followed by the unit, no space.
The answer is 923.76ft³
